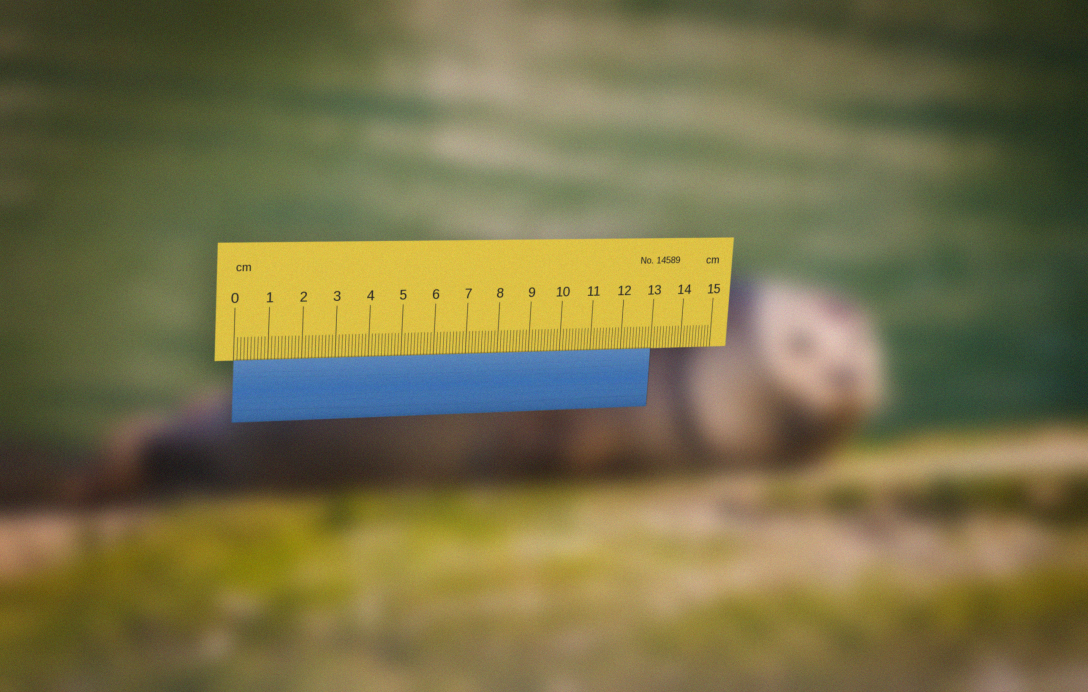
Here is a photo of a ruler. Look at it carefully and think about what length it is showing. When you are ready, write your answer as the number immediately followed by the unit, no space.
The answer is 13cm
